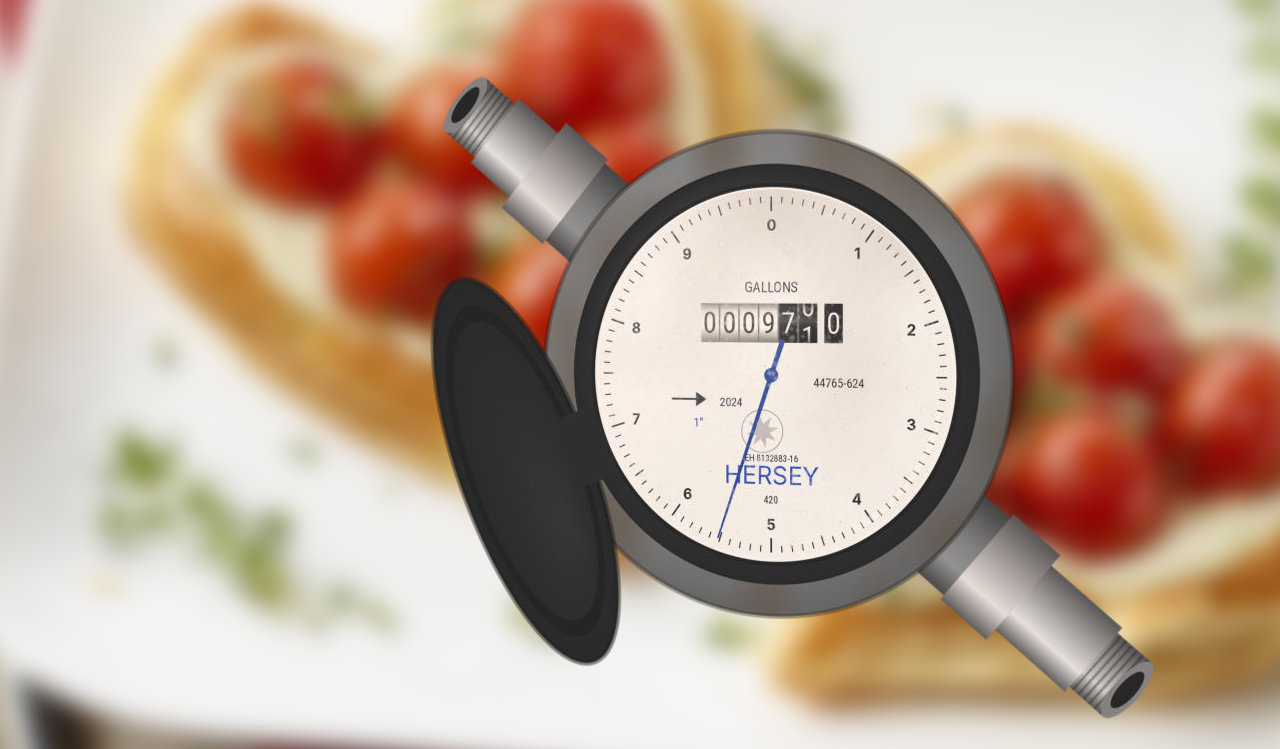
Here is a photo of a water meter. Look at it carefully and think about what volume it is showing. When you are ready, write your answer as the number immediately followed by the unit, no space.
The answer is 9705.5gal
